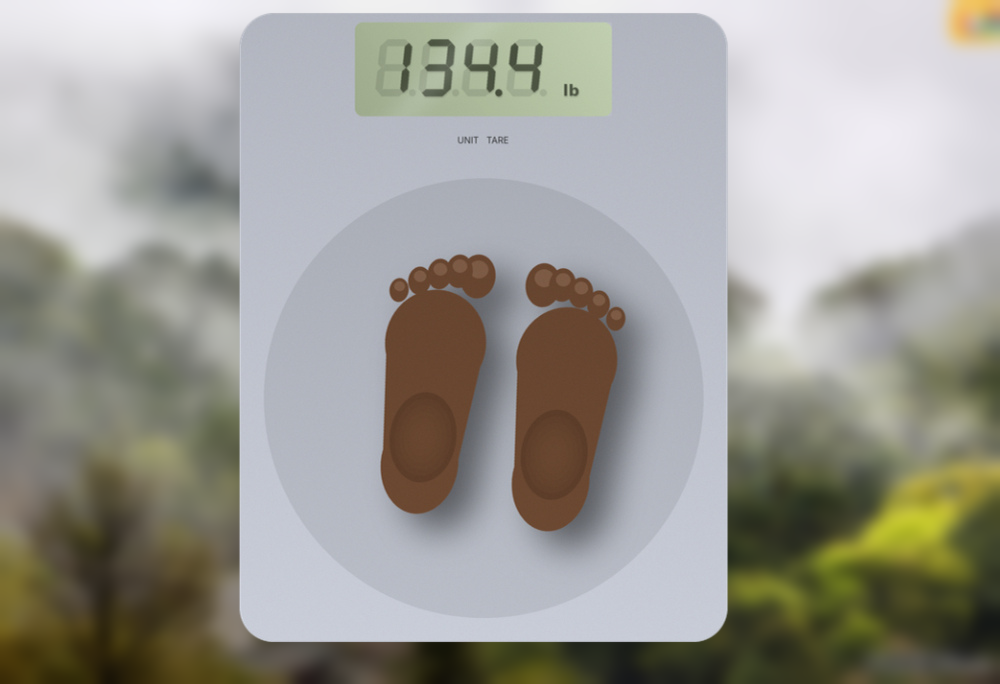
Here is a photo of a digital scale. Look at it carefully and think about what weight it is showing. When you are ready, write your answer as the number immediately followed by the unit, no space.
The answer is 134.4lb
